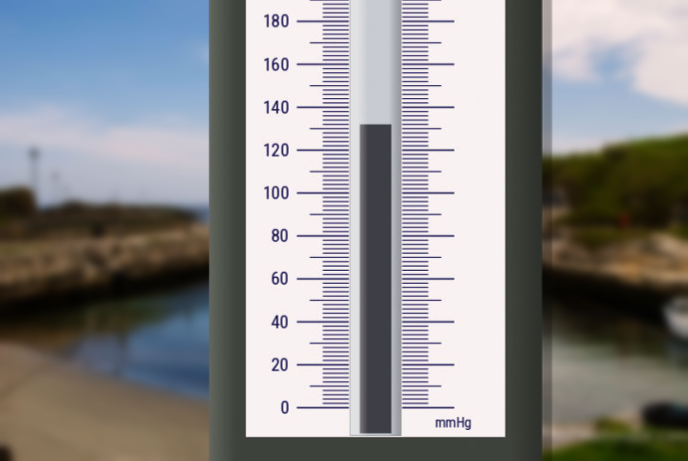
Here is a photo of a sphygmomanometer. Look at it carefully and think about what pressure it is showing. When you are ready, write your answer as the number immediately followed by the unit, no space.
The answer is 132mmHg
